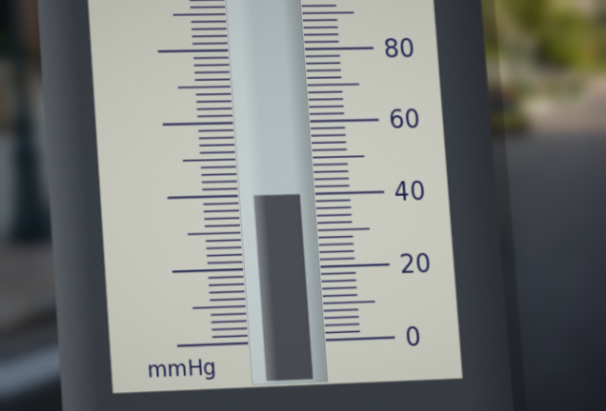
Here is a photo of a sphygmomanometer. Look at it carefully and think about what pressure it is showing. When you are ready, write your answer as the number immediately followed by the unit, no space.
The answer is 40mmHg
